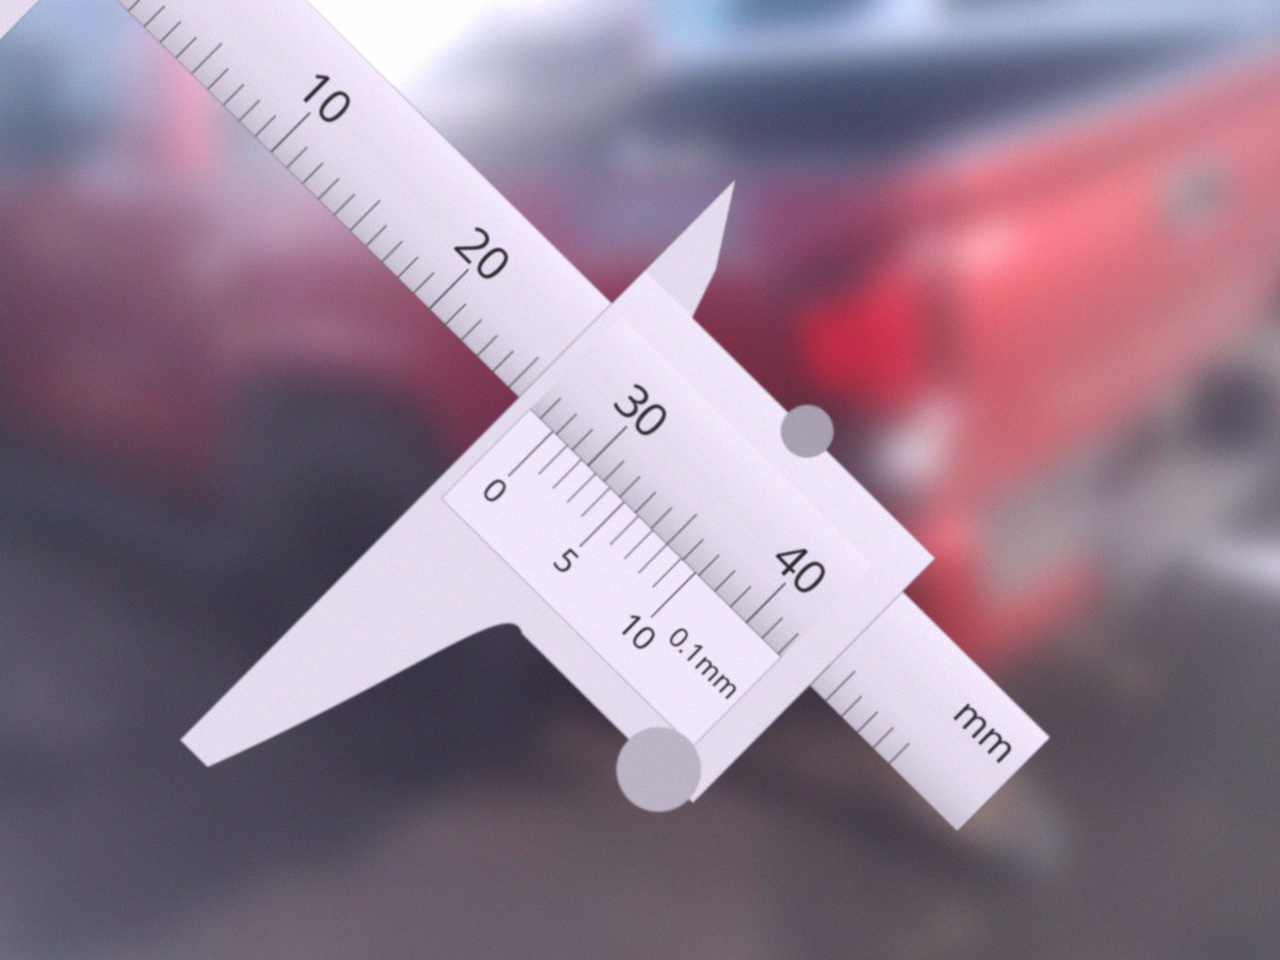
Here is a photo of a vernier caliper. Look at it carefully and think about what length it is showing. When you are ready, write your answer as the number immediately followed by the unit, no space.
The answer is 27.8mm
